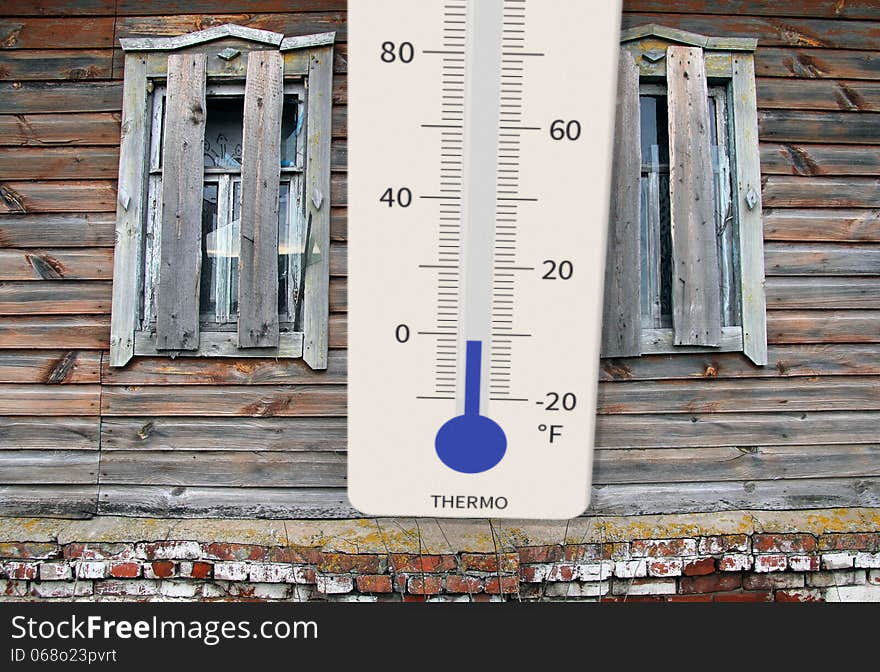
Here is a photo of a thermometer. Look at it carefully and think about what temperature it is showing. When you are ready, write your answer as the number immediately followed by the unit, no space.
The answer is -2°F
